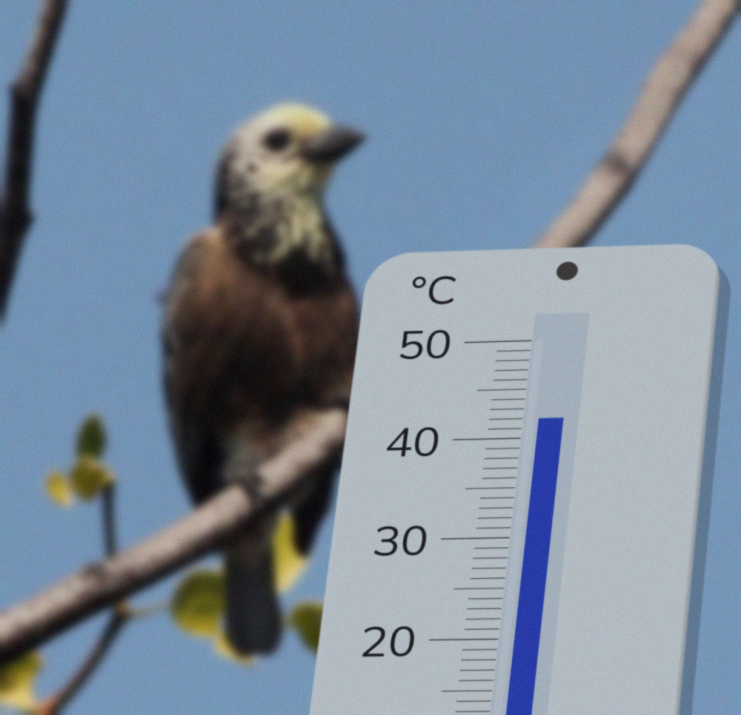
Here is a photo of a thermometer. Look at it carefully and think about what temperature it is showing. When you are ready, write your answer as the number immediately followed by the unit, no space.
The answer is 42°C
